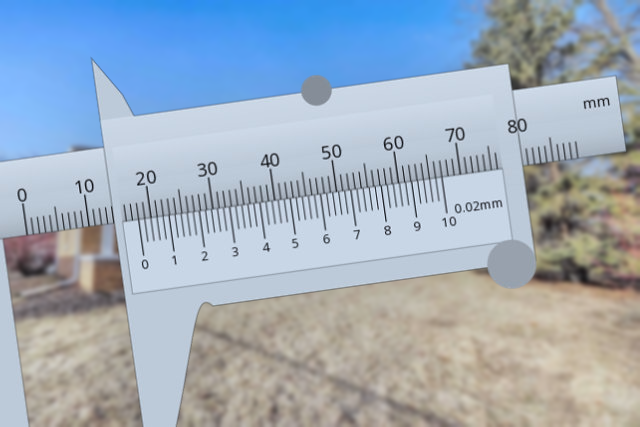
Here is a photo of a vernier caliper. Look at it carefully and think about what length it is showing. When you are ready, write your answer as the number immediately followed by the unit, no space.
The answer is 18.0mm
